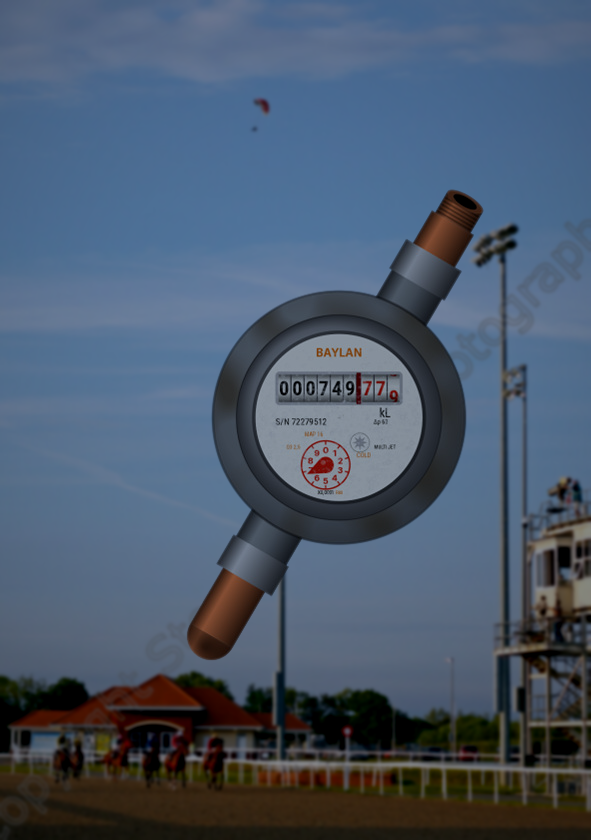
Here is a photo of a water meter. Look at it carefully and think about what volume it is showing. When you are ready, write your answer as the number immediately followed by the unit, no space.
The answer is 749.7786kL
